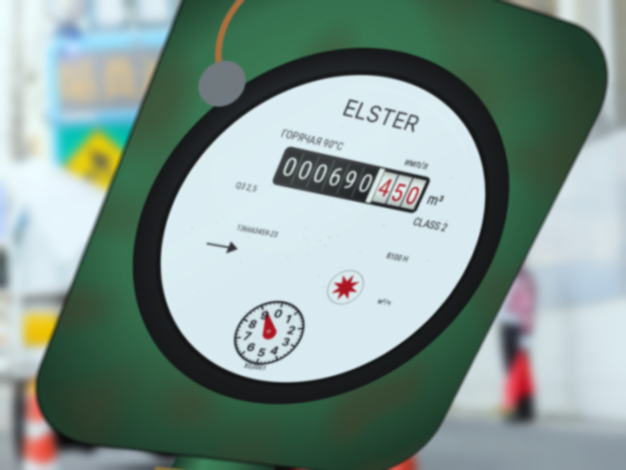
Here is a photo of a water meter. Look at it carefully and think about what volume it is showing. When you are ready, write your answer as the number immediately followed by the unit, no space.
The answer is 690.4499m³
